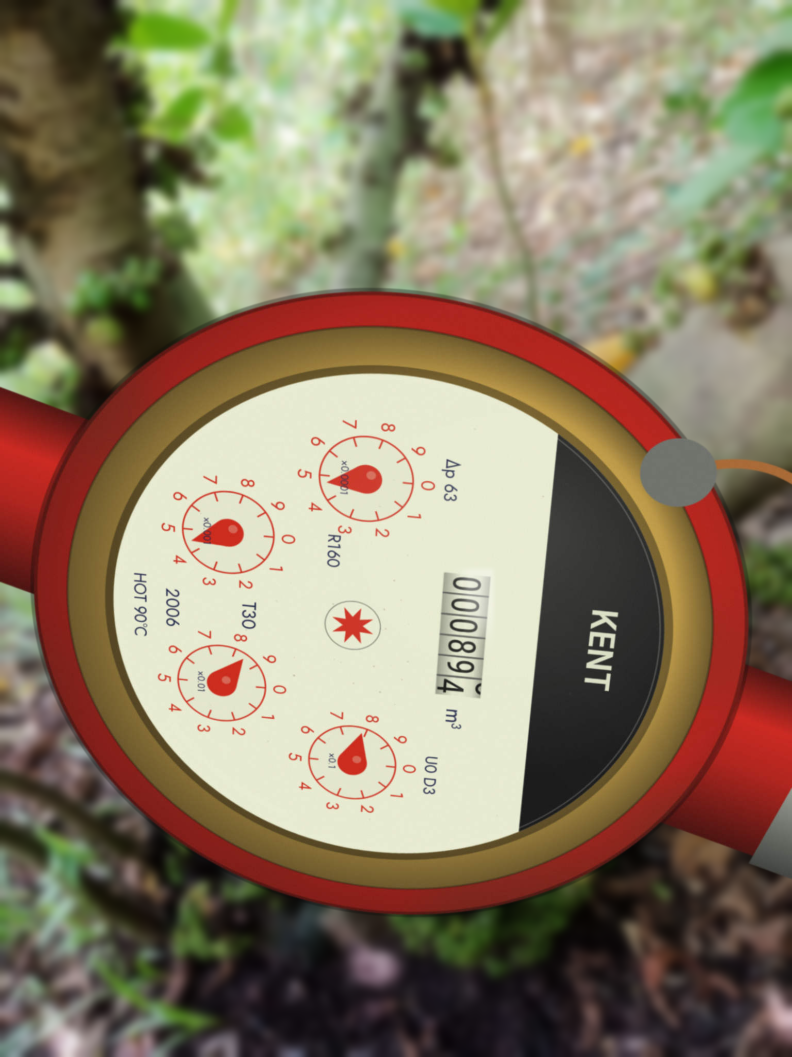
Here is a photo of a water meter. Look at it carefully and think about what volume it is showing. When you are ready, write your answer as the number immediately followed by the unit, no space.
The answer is 893.7844m³
